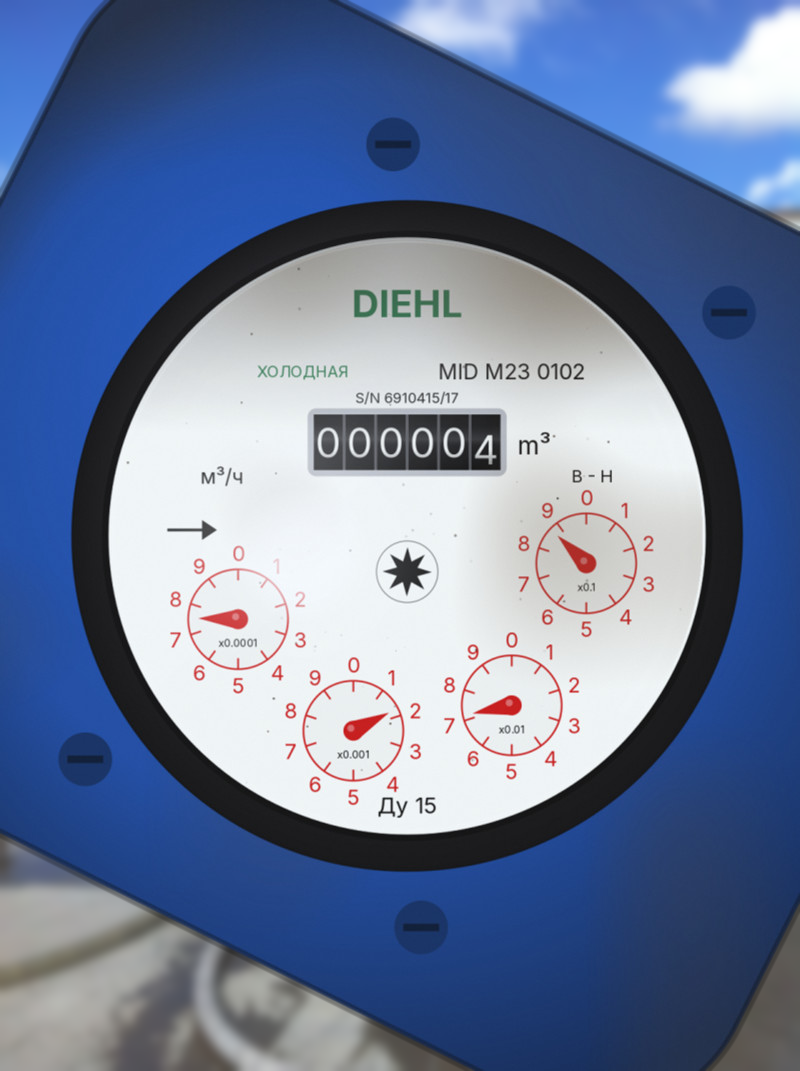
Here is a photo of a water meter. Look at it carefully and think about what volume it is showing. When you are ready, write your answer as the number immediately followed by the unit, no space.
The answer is 3.8717m³
